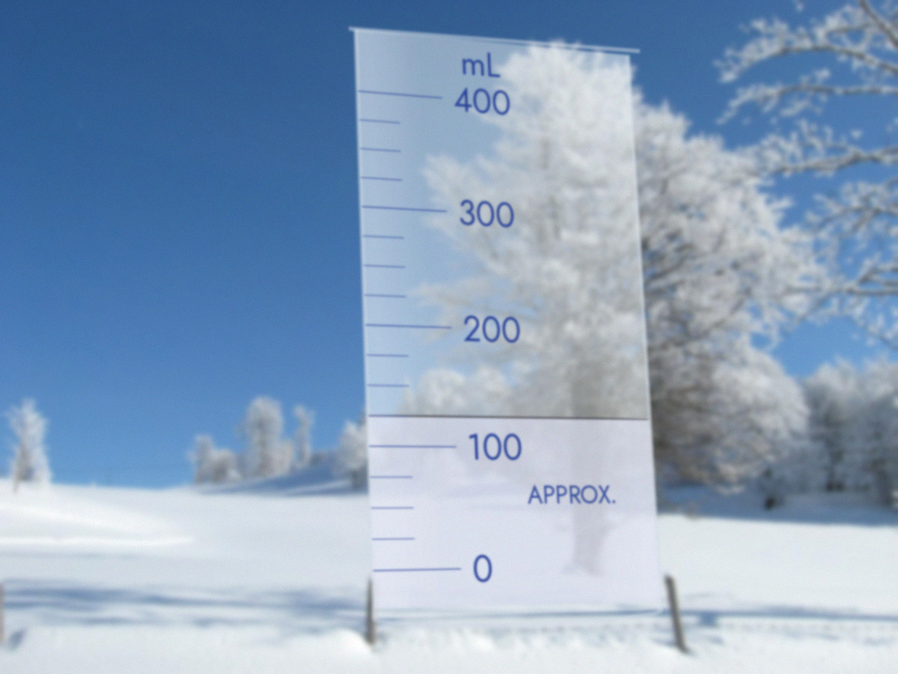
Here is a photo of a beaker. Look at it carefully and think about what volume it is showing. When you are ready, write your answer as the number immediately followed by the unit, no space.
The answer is 125mL
